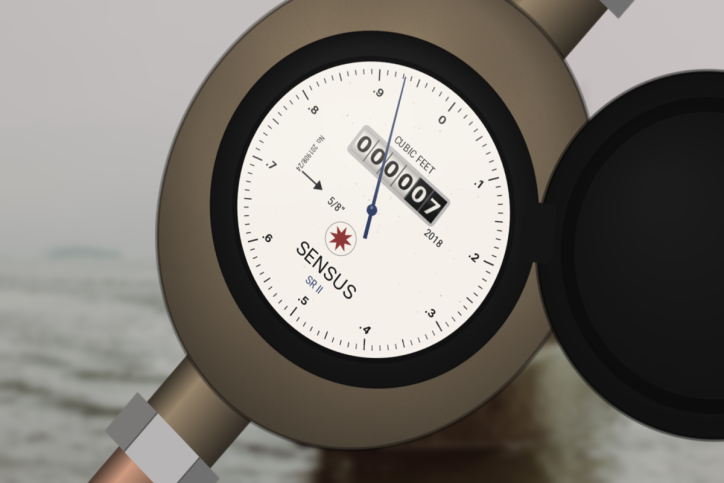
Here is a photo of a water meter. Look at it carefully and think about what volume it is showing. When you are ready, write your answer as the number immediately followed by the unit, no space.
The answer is 6.93ft³
